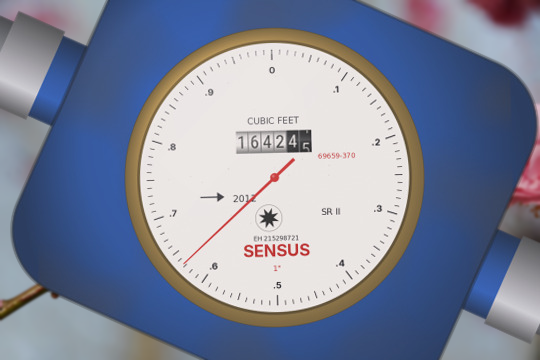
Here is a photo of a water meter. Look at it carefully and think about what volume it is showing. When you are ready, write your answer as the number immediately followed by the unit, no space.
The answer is 164244.63ft³
